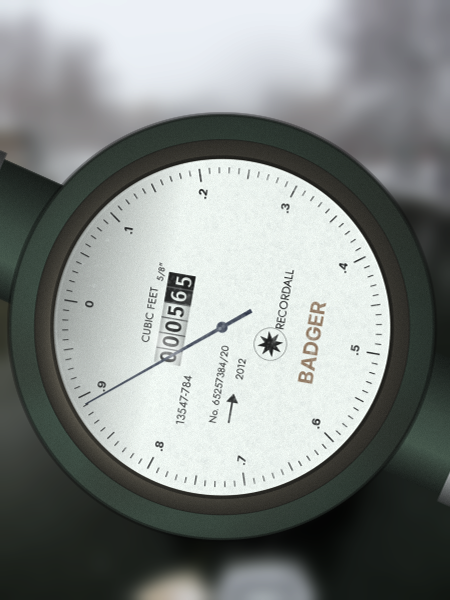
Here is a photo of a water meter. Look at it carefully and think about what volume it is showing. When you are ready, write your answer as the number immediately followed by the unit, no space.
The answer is 564.89ft³
